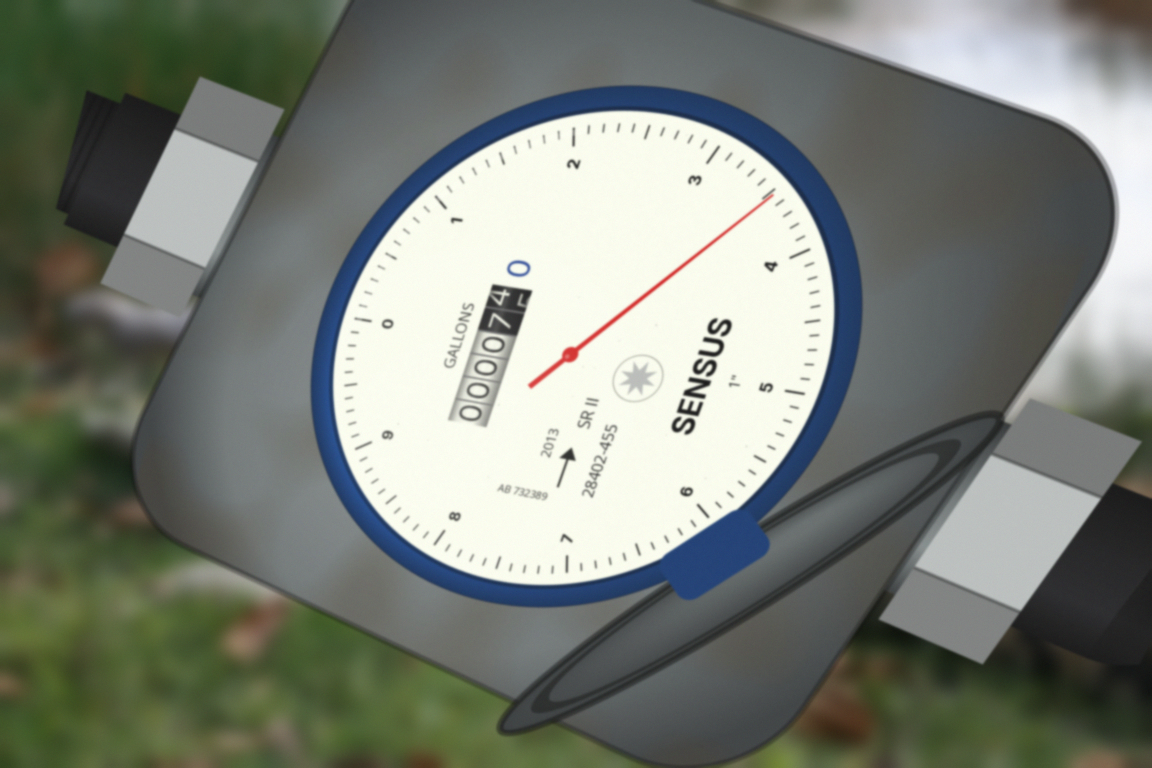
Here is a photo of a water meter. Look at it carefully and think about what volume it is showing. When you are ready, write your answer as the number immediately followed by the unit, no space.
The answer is 743.5gal
